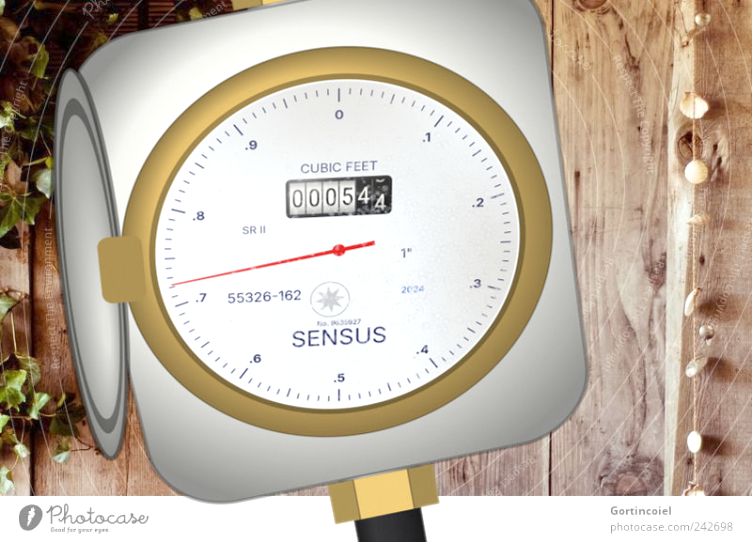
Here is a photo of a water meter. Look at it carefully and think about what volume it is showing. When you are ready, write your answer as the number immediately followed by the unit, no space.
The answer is 543.72ft³
